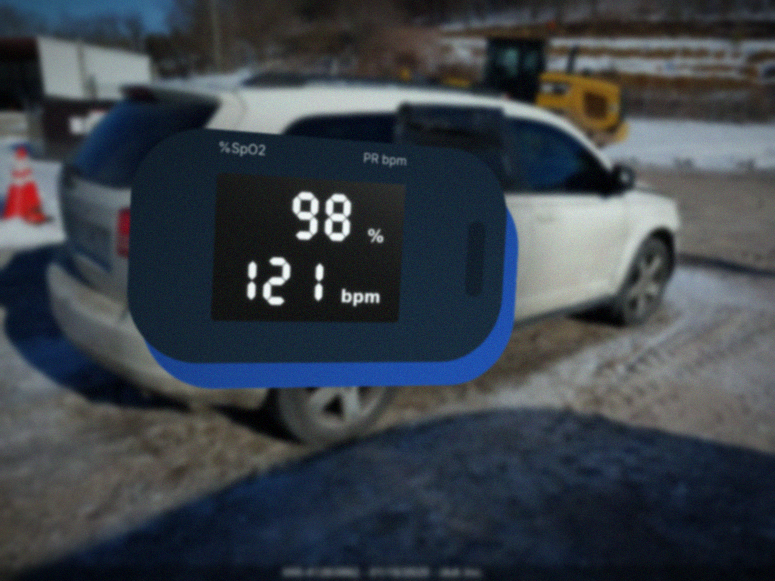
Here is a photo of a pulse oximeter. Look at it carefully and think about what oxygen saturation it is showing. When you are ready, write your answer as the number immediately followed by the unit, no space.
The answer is 98%
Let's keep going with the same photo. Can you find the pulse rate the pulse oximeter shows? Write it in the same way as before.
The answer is 121bpm
